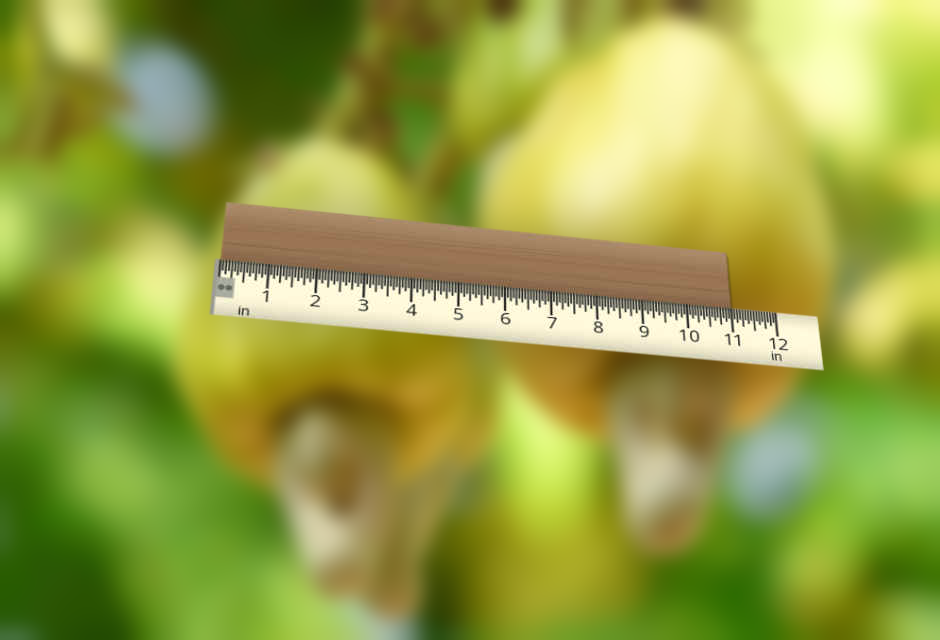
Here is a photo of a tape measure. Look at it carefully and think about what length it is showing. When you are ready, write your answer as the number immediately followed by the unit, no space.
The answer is 11in
